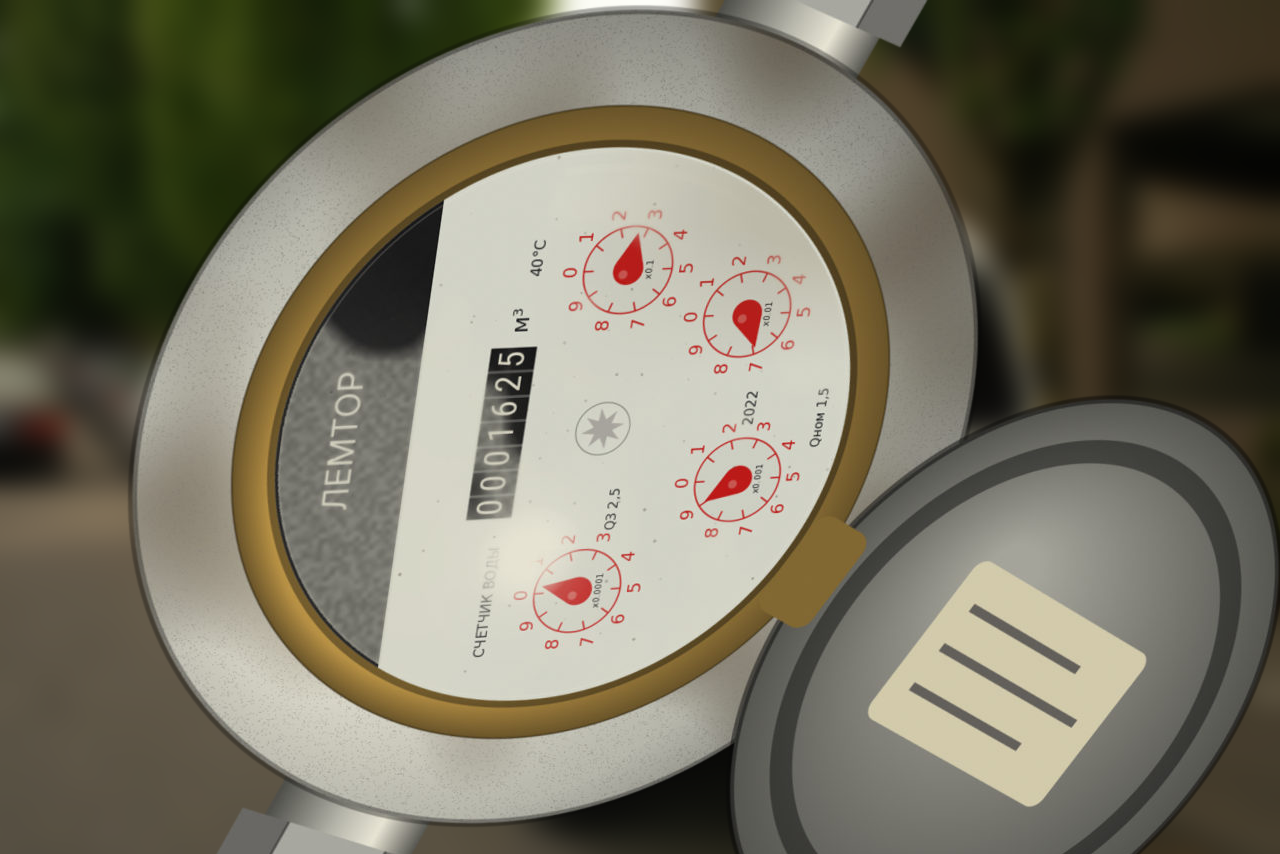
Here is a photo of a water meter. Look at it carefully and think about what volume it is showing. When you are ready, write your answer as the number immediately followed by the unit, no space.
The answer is 1625.2690m³
